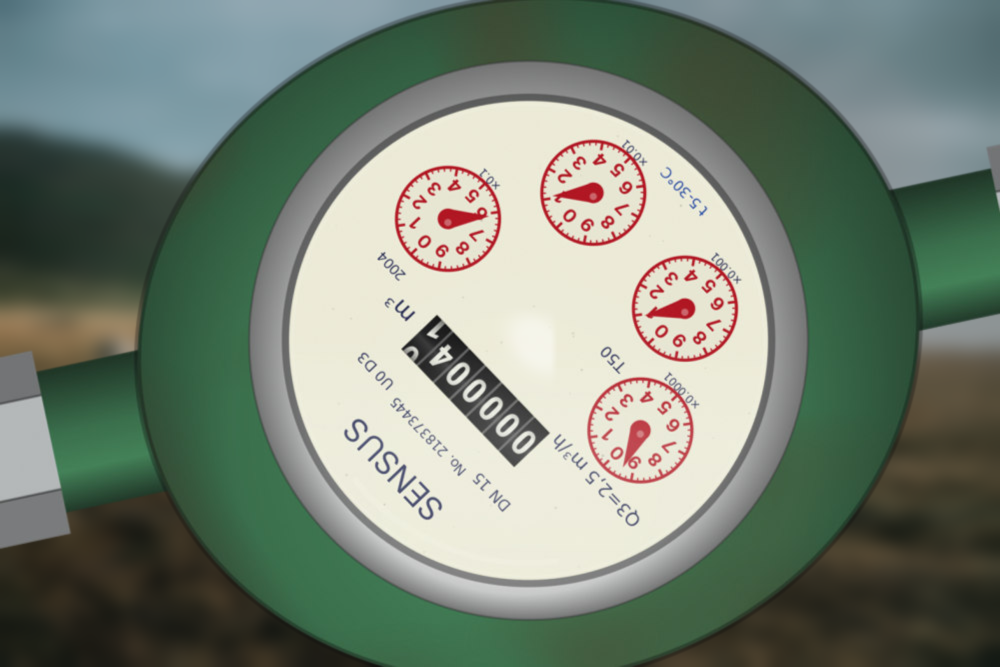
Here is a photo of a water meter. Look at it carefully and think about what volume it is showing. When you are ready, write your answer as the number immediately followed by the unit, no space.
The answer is 40.6109m³
